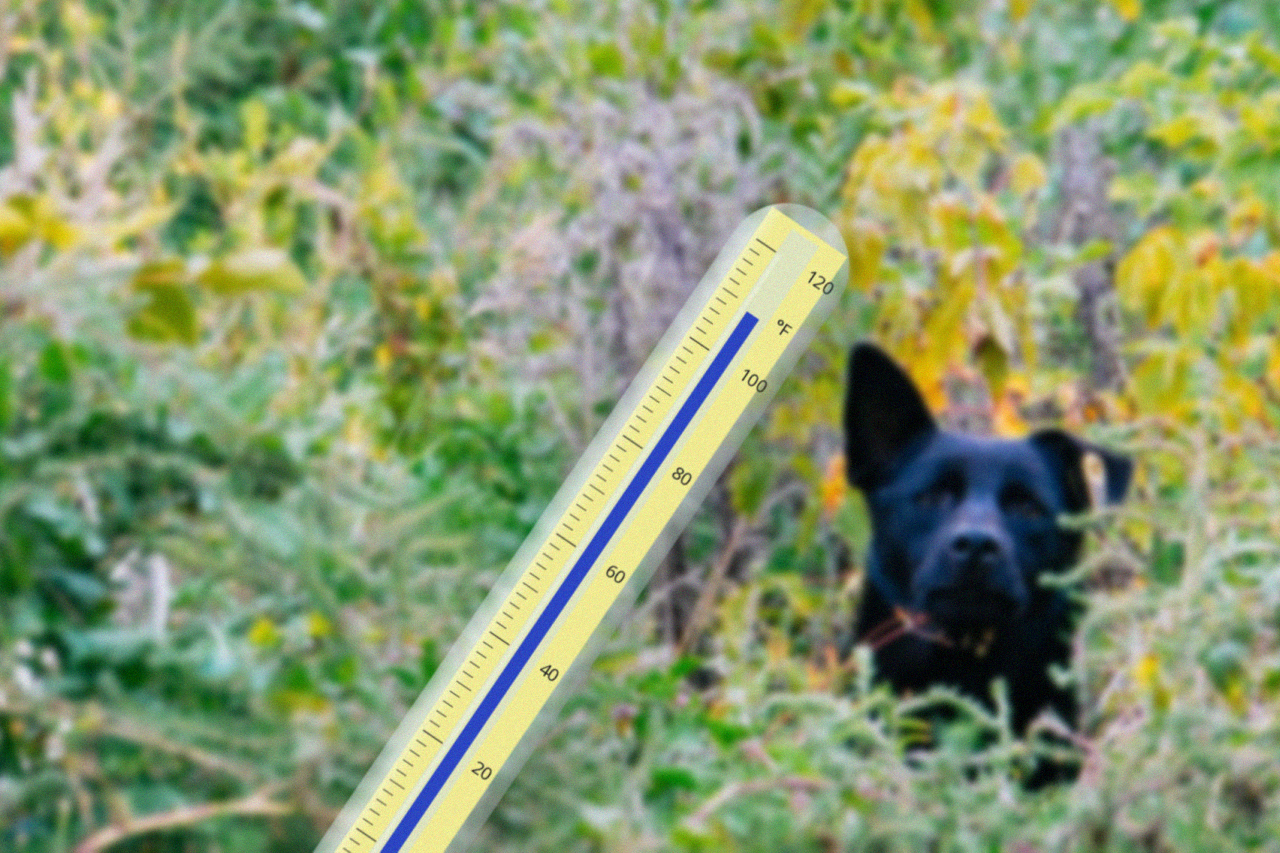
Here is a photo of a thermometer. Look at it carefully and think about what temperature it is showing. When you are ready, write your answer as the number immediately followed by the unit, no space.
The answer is 109°F
